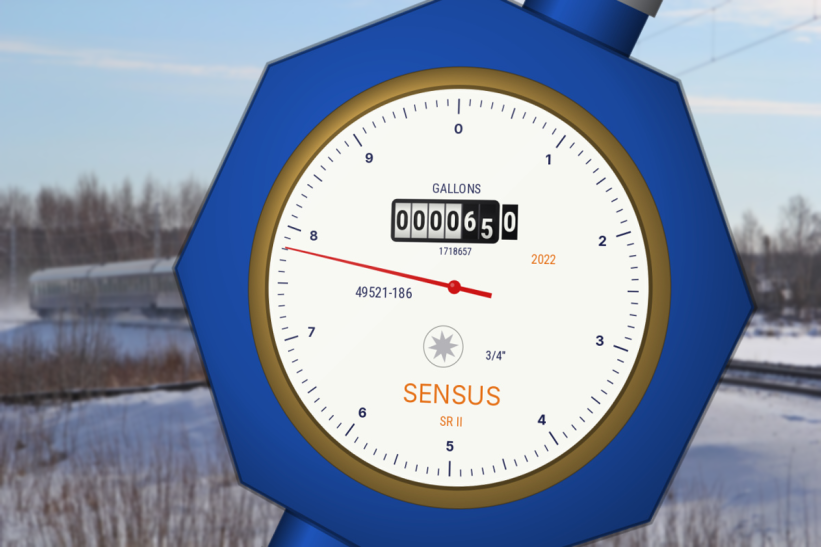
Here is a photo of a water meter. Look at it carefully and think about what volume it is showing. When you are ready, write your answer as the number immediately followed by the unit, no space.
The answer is 647.8gal
